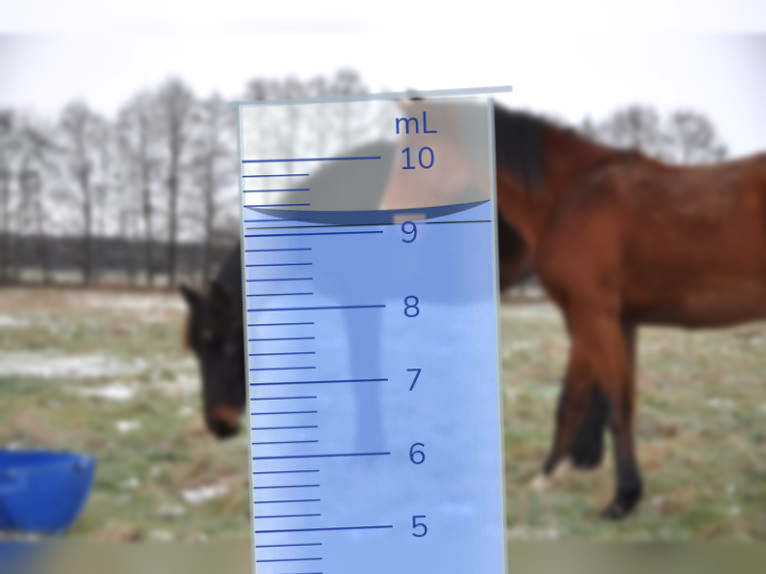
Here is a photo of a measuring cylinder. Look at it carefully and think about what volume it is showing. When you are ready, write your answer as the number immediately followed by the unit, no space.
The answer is 9.1mL
